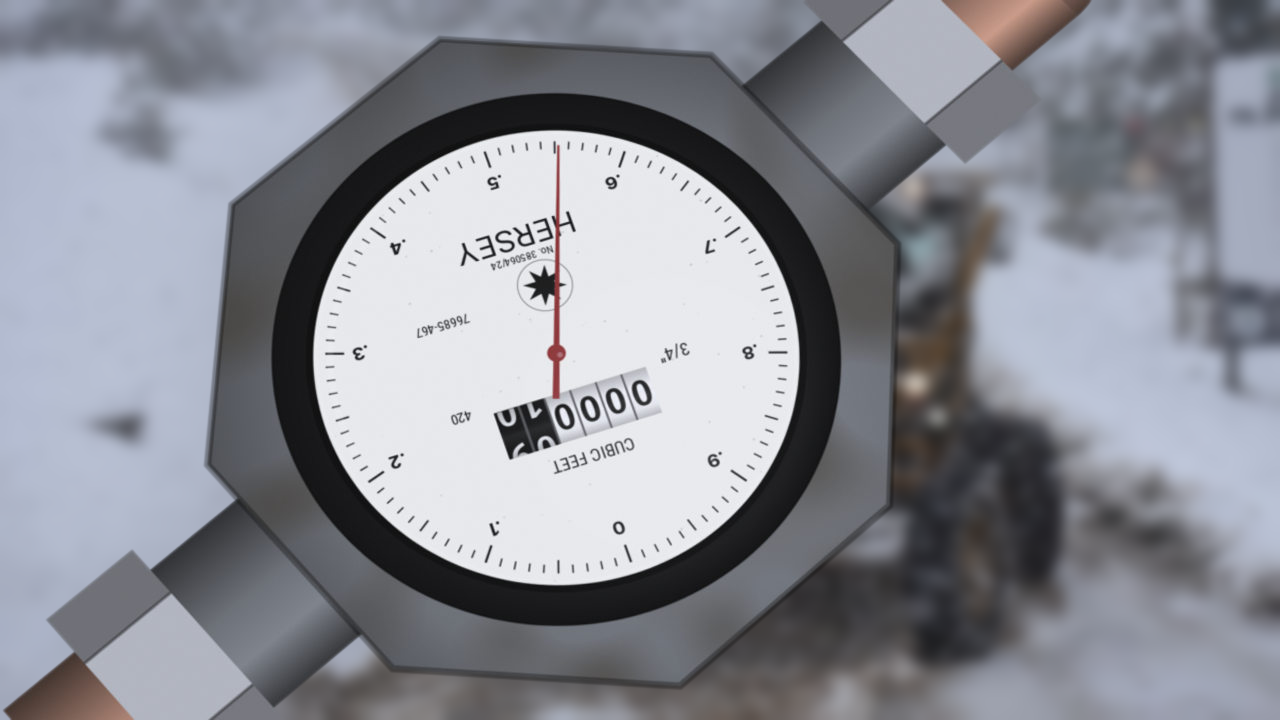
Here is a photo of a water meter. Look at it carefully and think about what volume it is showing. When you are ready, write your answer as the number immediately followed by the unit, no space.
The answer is 9.55ft³
